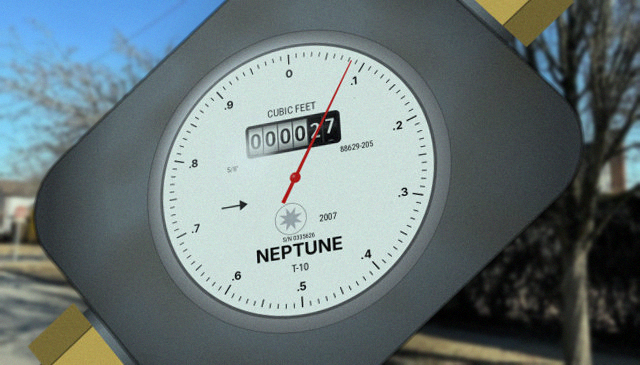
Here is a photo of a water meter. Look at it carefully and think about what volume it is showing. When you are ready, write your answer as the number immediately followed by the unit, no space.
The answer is 27.08ft³
